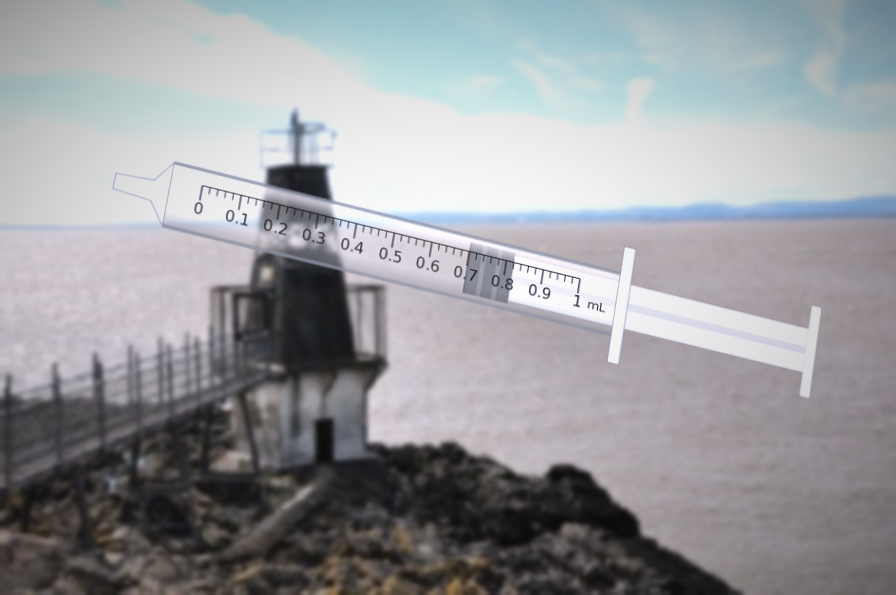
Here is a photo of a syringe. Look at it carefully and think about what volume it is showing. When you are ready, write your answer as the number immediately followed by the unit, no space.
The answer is 0.7mL
